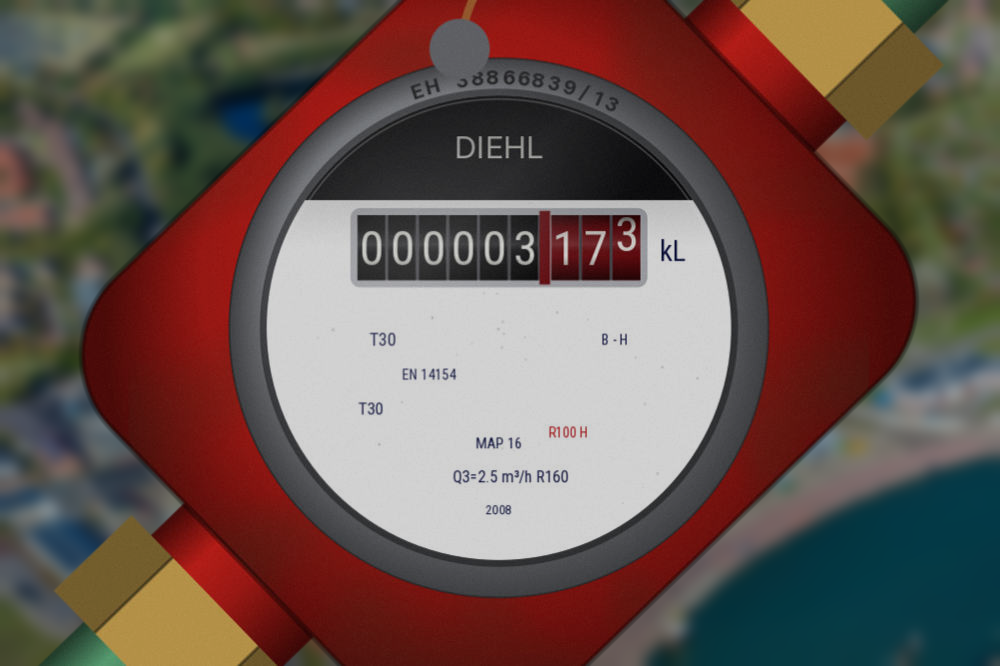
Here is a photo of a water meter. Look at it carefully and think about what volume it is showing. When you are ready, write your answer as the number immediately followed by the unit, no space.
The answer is 3.173kL
